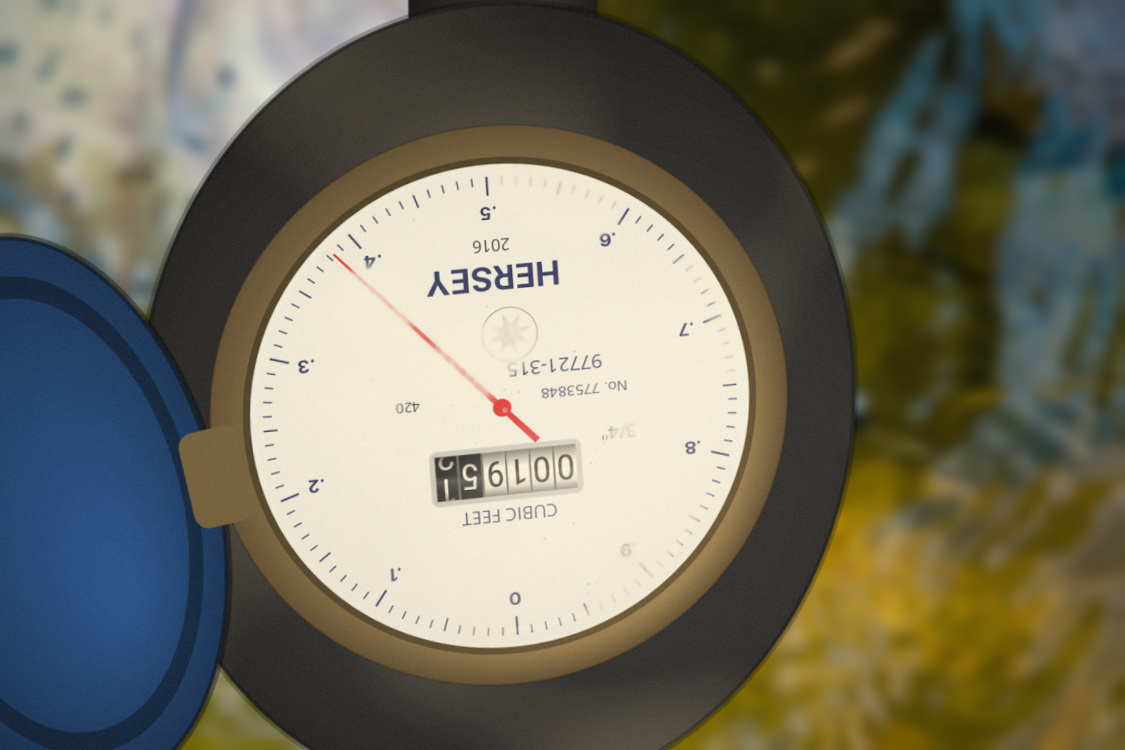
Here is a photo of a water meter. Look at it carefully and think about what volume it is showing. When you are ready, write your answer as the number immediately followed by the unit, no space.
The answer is 1951.38ft³
